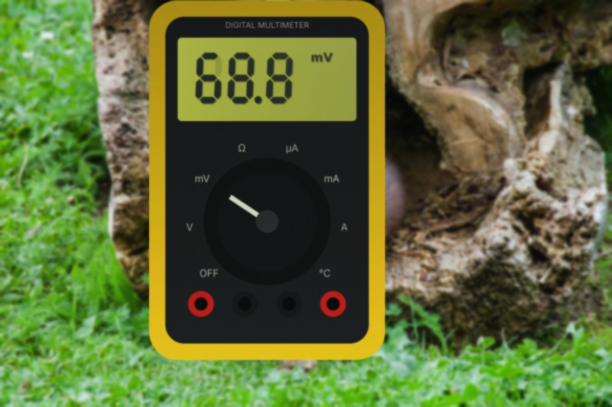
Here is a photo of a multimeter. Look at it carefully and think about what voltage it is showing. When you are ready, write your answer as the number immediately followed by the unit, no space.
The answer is 68.8mV
